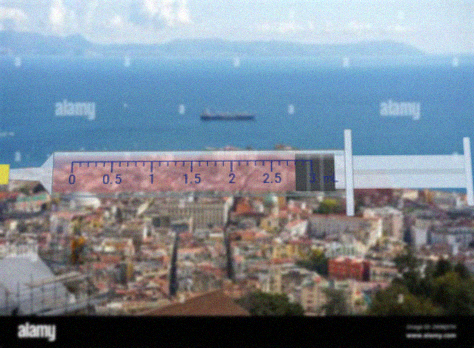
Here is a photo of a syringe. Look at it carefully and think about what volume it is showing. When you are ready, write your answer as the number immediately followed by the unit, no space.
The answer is 2.8mL
